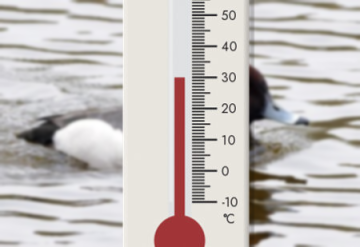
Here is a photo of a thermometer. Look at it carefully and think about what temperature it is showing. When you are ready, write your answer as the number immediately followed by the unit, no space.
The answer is 30°C
